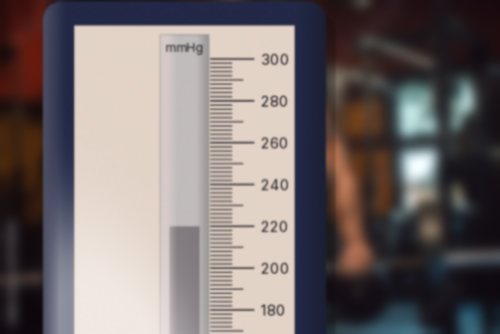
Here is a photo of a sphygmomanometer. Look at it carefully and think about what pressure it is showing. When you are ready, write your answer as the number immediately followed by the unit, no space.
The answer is 220mmHg
